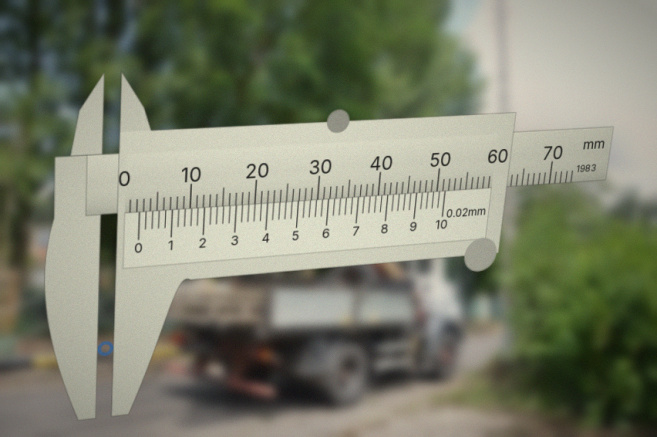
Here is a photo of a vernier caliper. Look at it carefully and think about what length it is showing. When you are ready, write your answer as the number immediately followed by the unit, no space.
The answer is 2.4mm
